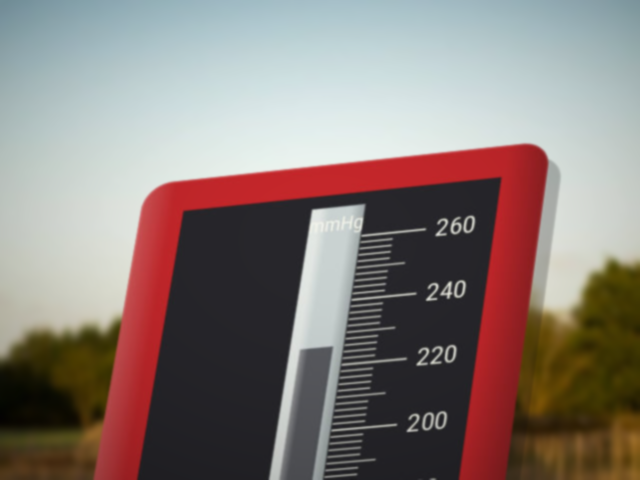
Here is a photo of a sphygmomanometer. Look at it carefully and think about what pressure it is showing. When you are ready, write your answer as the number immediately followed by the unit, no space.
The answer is 226mmHg
